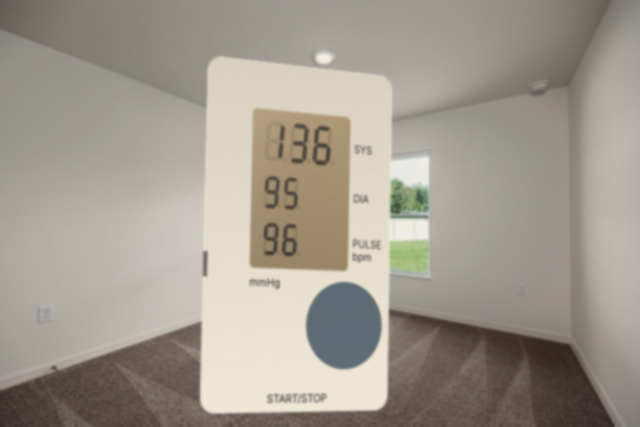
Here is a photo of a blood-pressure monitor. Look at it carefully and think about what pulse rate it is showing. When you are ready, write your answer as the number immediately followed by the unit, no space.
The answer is 96bpm
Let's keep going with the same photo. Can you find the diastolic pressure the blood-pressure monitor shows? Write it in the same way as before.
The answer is 95mmHg
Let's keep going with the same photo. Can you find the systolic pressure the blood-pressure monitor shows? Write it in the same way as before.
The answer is 136mmHg
